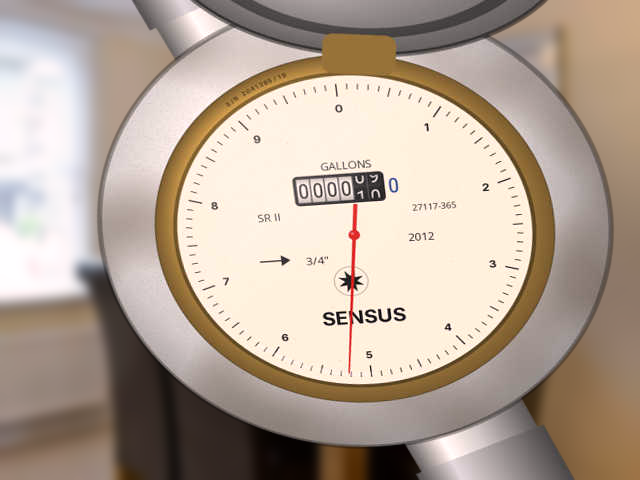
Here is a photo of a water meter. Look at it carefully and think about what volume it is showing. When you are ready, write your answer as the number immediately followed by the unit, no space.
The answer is 95.2gal
